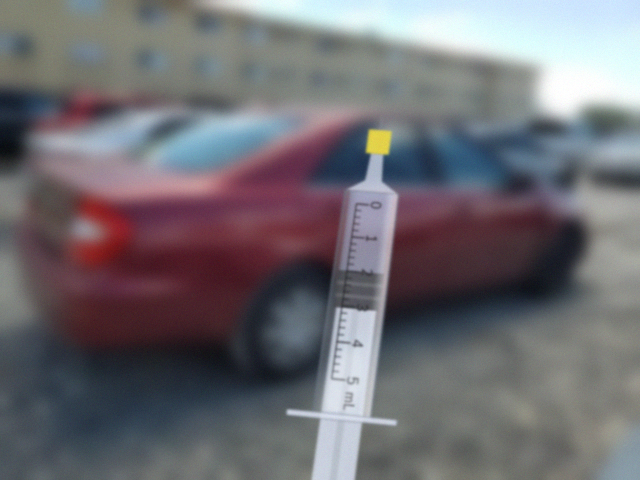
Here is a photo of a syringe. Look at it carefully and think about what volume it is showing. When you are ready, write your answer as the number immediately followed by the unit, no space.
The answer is 2mL
